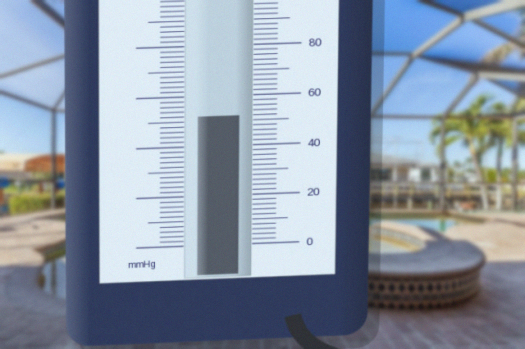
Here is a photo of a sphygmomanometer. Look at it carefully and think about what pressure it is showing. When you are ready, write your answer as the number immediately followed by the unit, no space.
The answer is 52mmHg
